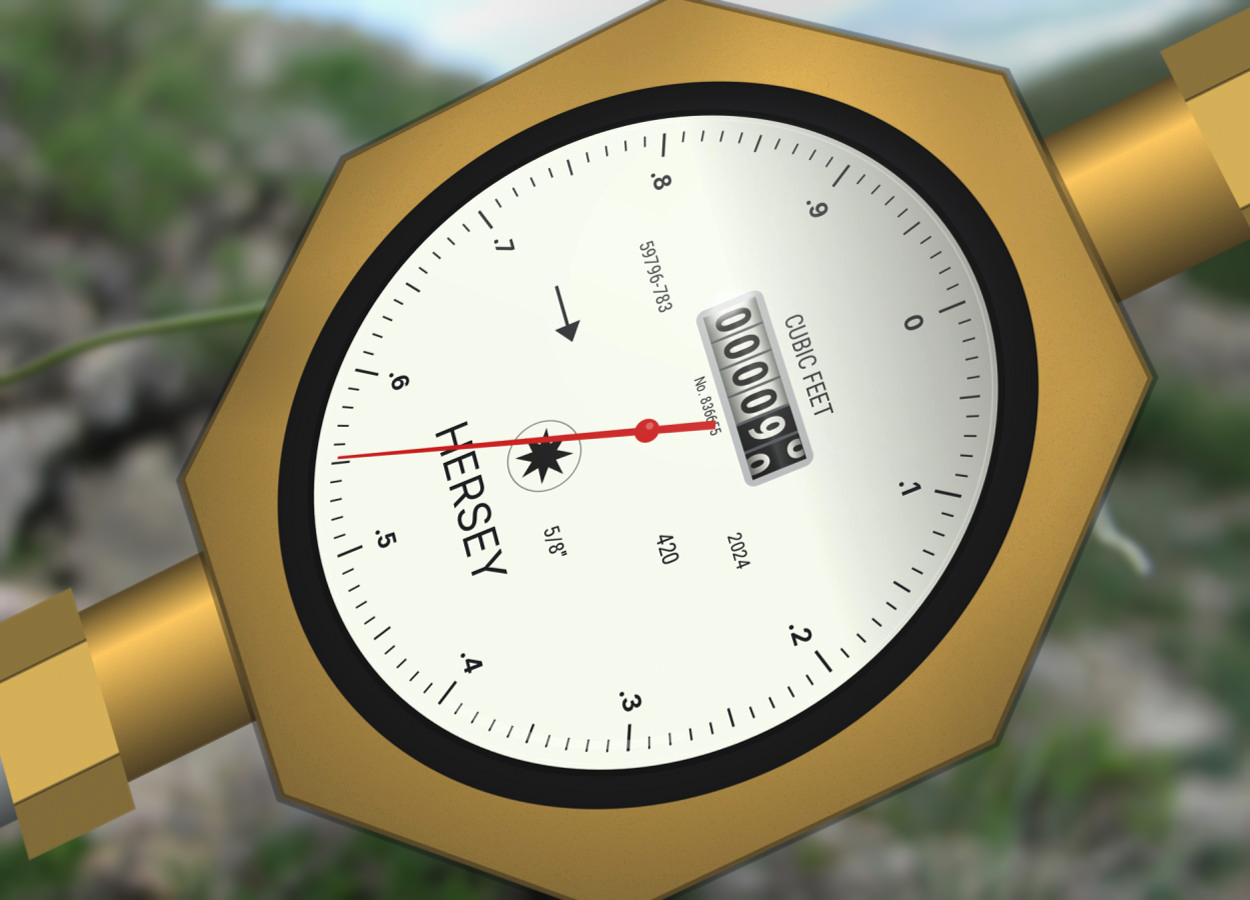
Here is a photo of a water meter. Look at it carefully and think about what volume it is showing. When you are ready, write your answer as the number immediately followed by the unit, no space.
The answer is 98.55ft³
